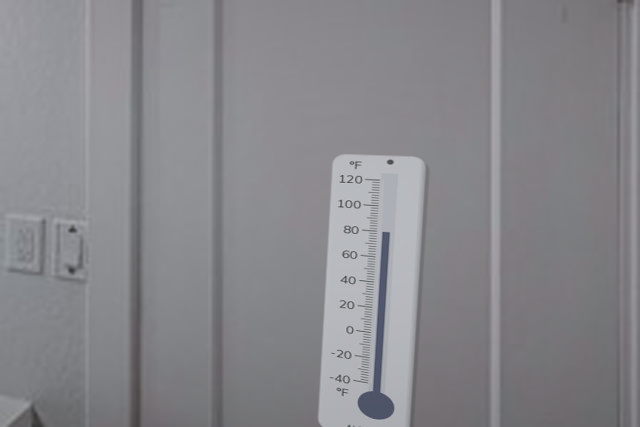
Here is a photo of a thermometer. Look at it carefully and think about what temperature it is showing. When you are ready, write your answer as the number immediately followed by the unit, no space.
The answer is 80°F
